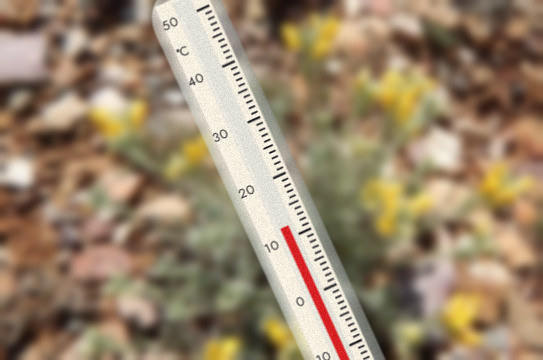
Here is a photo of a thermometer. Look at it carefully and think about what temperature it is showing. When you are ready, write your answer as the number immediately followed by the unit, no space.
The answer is 12°C
